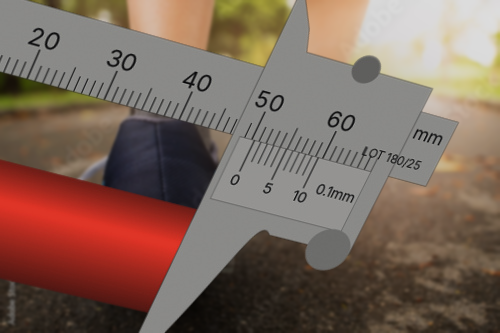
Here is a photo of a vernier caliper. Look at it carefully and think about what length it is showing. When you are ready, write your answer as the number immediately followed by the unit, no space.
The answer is 50.4mm
